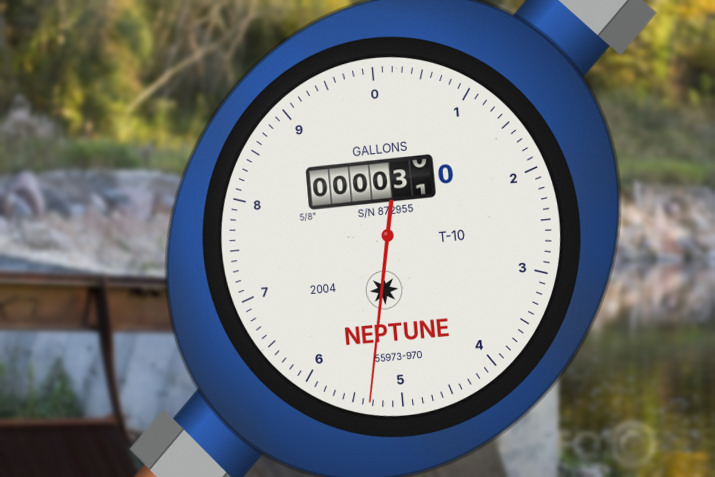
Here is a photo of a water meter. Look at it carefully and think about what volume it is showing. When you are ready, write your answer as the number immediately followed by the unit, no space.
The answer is 305.3gal
